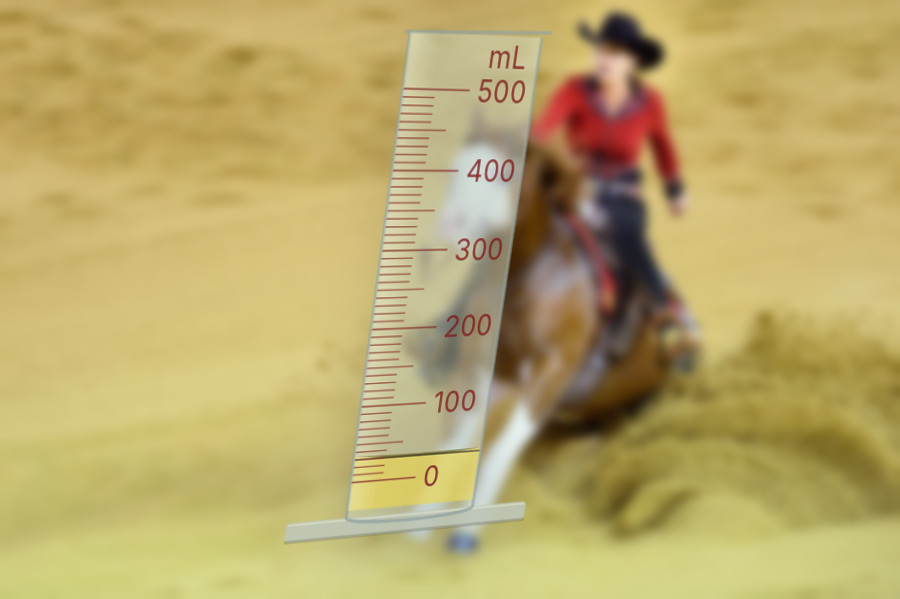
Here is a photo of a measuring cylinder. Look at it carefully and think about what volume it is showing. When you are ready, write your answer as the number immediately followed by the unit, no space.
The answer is 30mL
